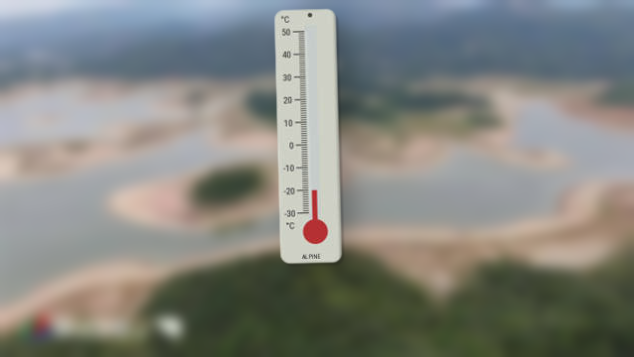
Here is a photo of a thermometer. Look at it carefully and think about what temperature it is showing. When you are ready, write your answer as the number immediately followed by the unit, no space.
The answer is -20°C
